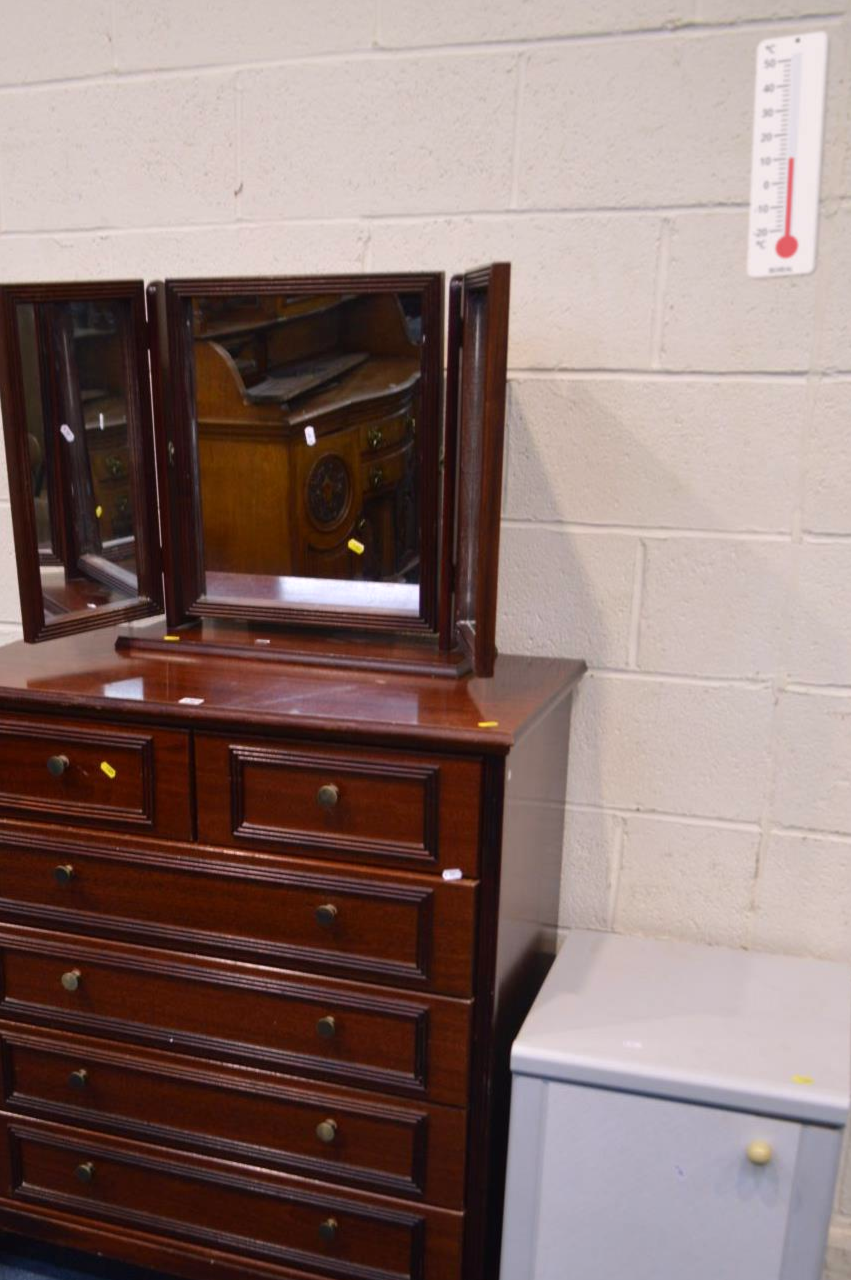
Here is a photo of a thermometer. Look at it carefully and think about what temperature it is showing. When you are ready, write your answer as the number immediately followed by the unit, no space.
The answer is 10°C
